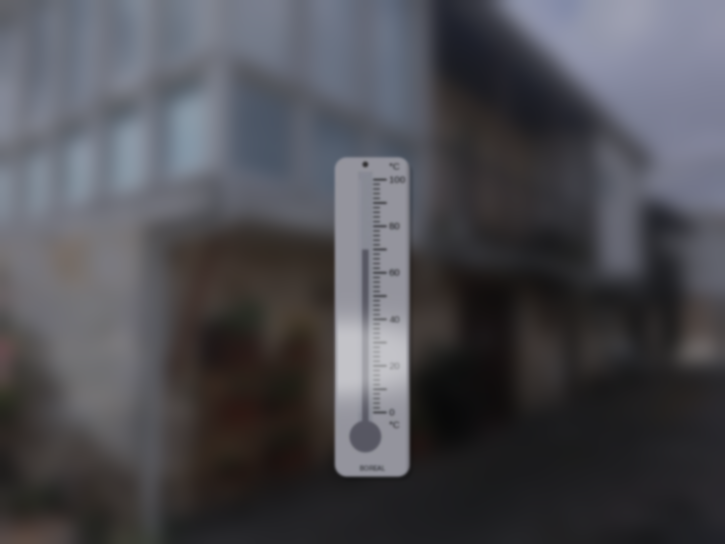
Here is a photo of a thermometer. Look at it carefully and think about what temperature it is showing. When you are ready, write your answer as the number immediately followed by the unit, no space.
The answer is 70°C
